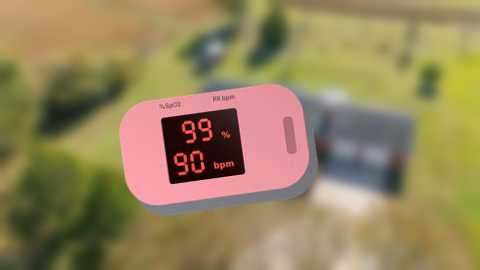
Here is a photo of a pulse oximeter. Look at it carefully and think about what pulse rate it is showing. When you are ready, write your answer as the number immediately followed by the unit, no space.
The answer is 90bpm
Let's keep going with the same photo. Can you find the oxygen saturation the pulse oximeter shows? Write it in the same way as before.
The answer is 99%
